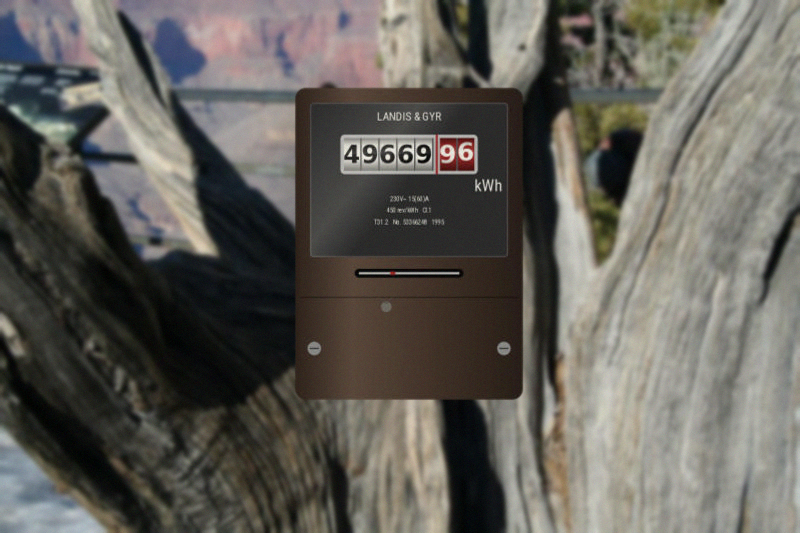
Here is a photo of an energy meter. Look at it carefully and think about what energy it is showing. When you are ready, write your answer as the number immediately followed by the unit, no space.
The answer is 49669.96kWh
